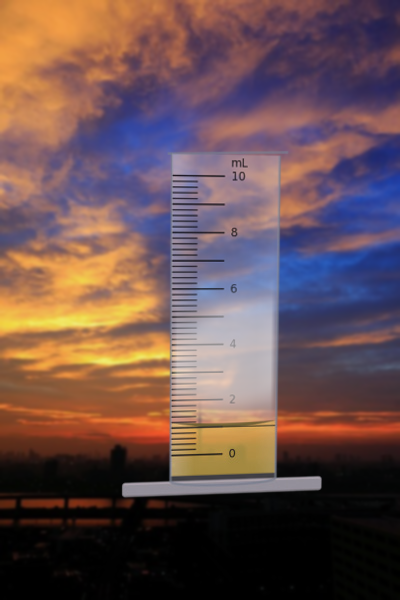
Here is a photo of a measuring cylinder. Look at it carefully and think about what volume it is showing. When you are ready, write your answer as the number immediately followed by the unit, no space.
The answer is 1mL
